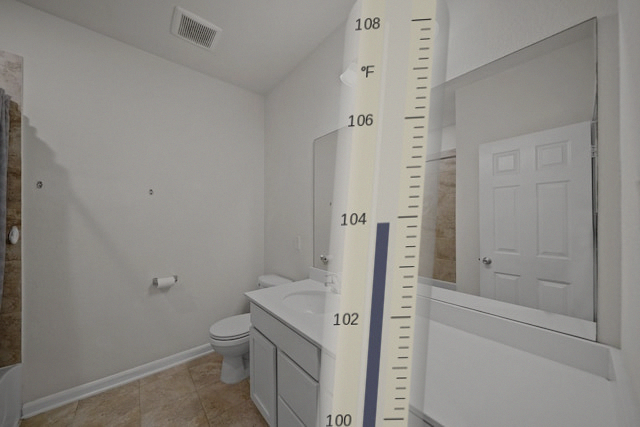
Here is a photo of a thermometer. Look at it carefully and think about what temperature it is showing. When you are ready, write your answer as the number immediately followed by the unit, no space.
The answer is 103.9°F
